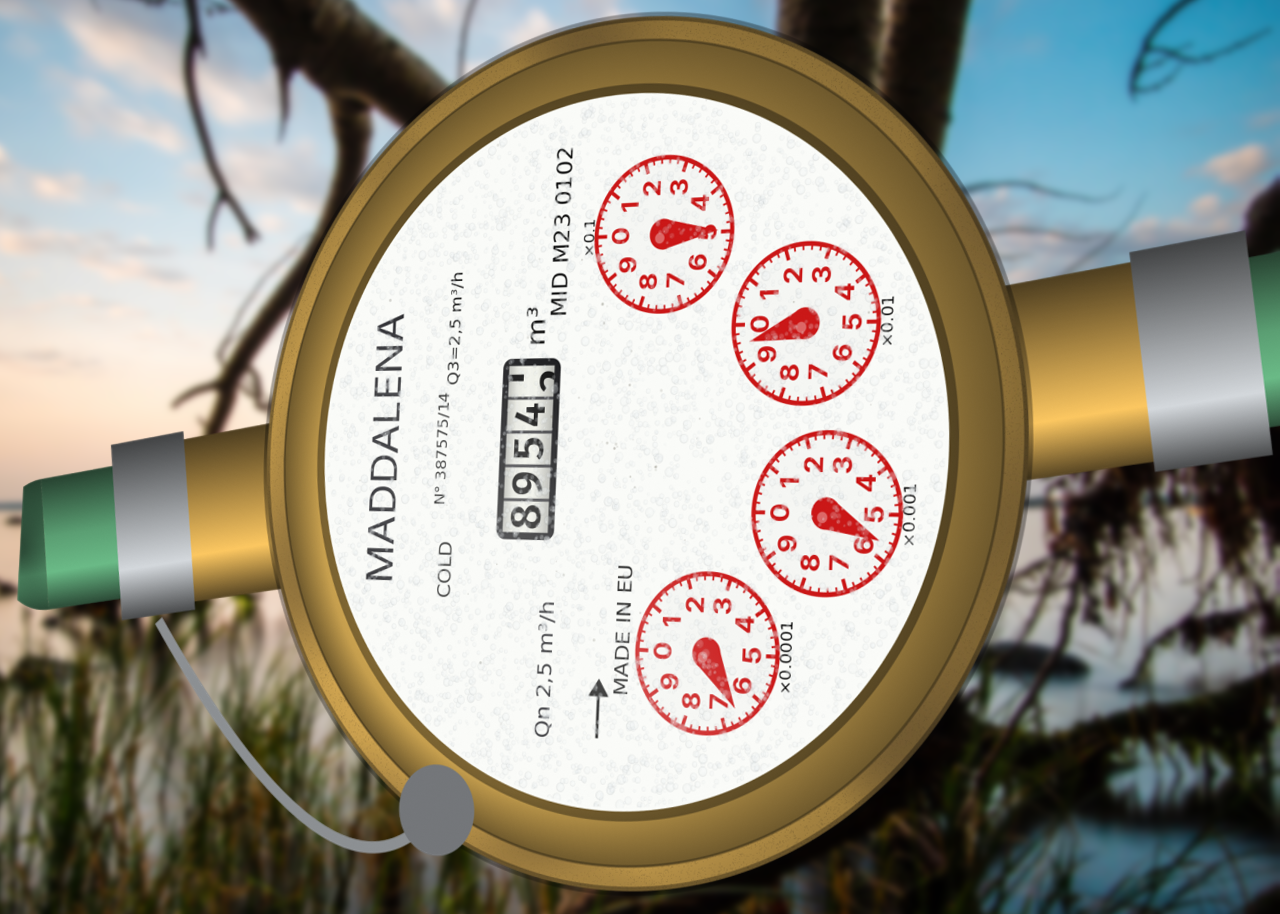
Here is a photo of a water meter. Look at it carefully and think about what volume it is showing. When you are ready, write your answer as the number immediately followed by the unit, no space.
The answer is 89541.4956m³
